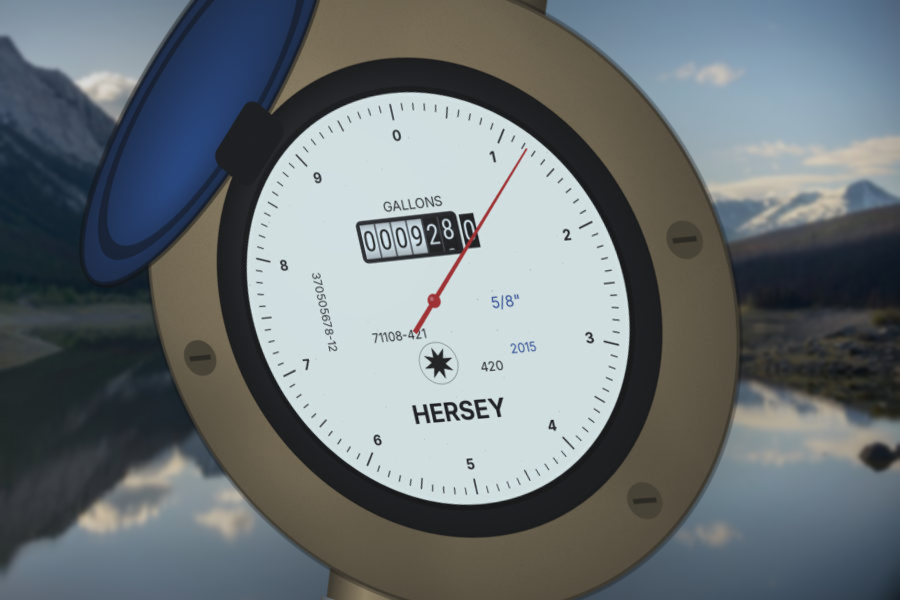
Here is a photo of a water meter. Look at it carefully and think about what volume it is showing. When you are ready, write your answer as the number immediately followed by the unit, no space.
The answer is 9281.2gal
